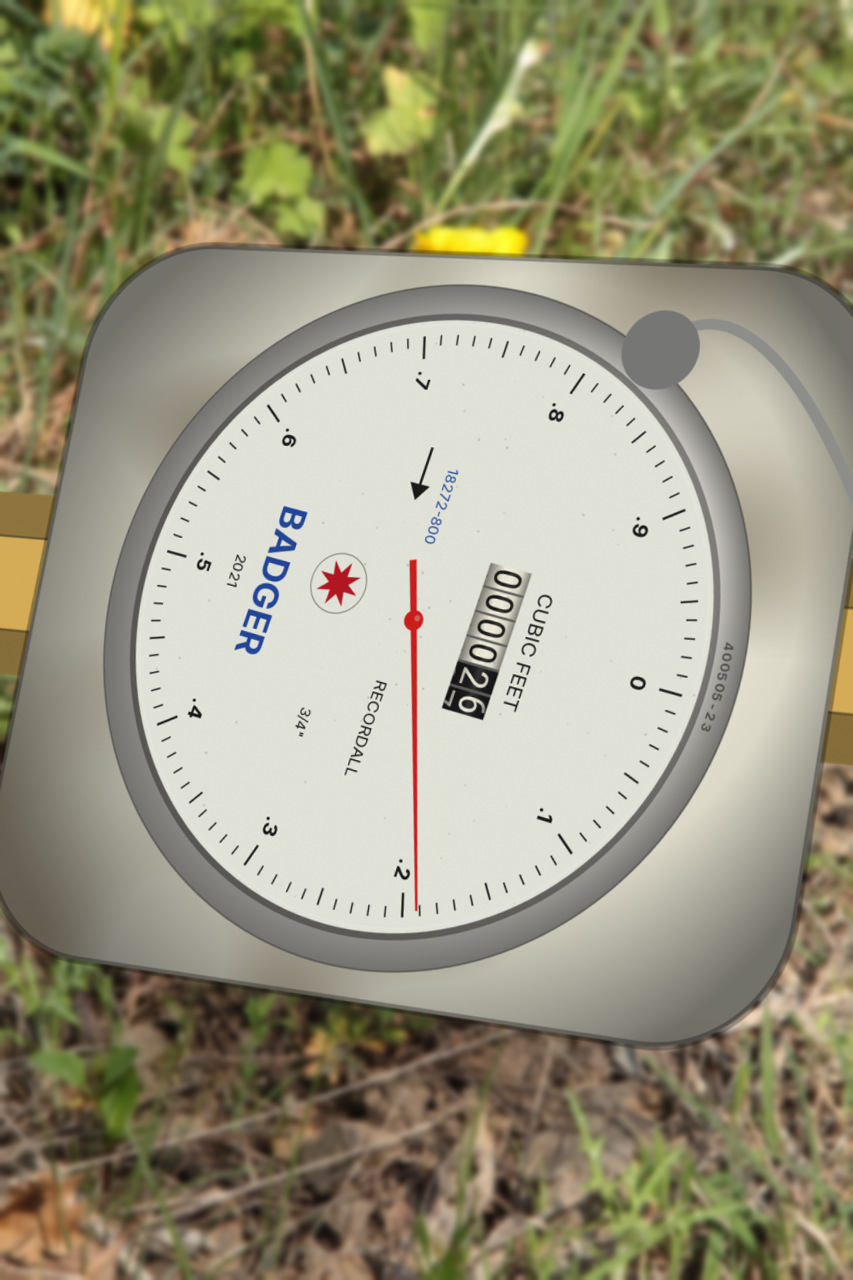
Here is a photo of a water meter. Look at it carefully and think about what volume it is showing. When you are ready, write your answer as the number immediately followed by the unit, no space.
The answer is 26.19ft³
